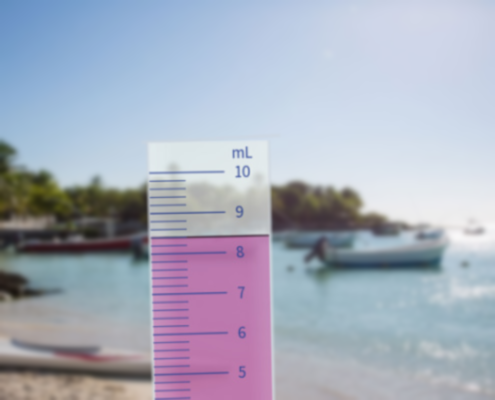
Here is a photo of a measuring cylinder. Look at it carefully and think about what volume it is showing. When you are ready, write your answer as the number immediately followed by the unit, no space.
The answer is 8.4mL
